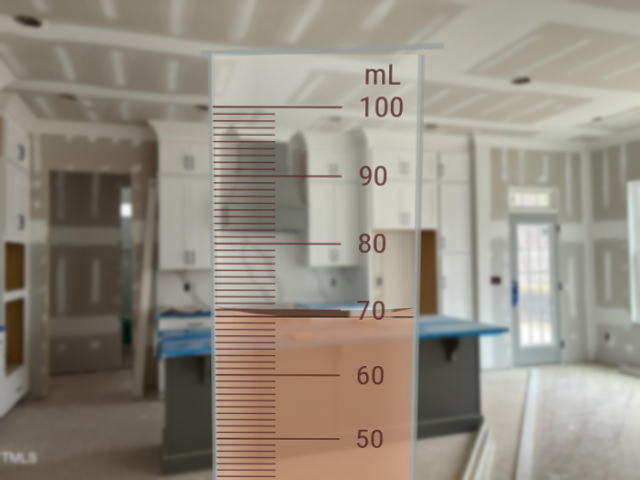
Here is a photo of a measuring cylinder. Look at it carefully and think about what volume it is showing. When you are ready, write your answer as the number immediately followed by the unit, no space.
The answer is 69mL
